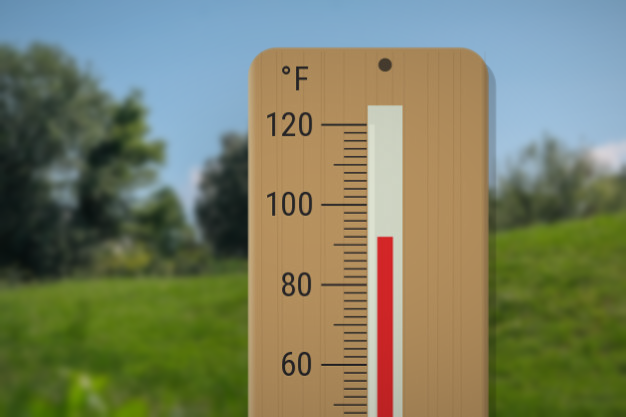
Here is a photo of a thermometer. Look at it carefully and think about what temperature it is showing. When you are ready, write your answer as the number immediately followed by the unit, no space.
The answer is 92°F
